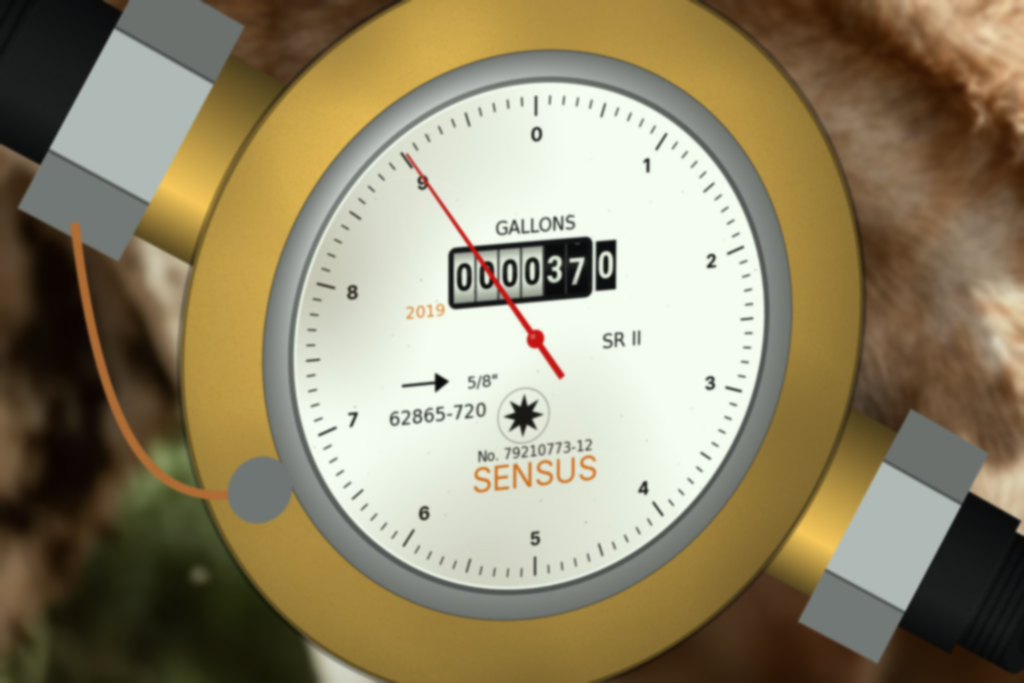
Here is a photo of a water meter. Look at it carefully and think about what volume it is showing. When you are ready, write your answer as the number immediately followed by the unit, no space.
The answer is 369.0gal
